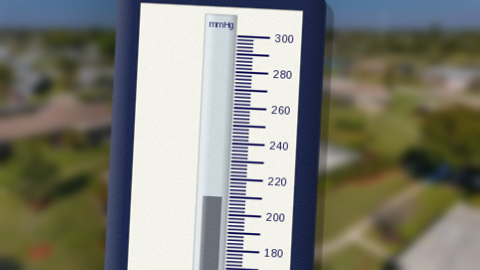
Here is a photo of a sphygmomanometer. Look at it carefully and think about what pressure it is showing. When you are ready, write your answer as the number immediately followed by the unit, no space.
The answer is 210mmHg
